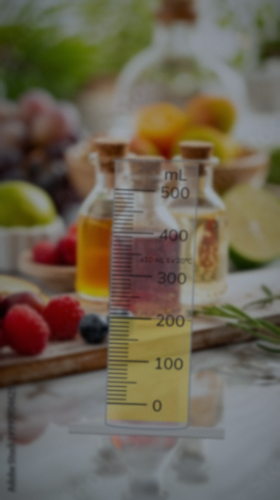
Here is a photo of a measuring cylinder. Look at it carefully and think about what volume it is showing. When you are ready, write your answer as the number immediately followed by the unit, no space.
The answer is 200mL
